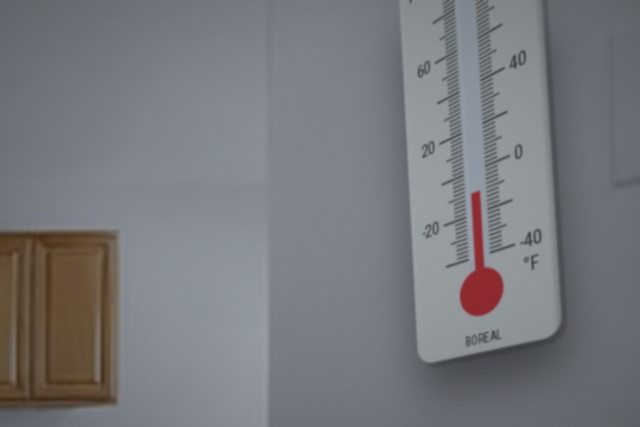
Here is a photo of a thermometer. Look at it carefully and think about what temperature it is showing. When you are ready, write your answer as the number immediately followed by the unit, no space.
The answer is -10°F
